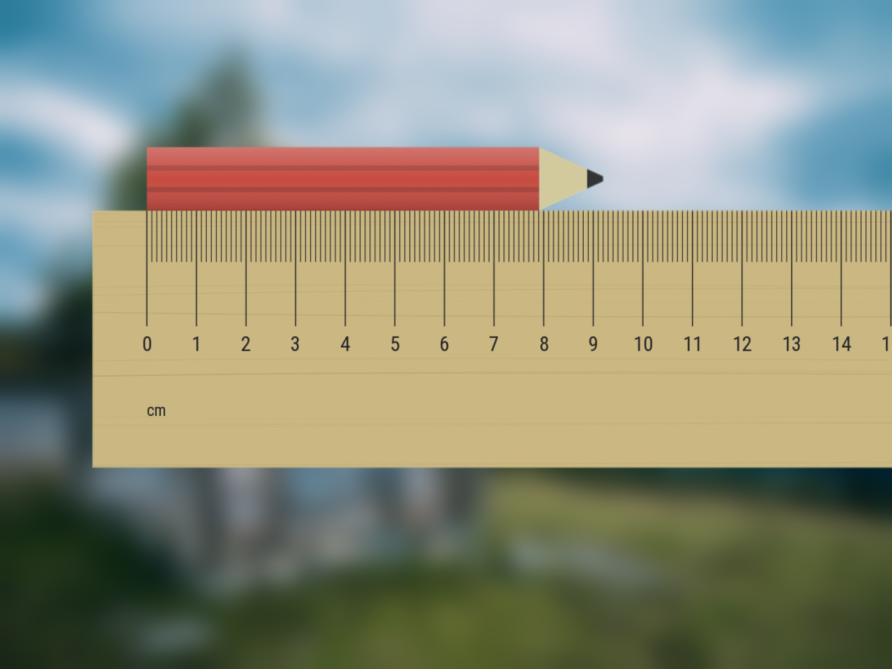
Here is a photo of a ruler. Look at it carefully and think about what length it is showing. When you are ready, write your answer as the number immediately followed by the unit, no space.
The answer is 9.2cm
